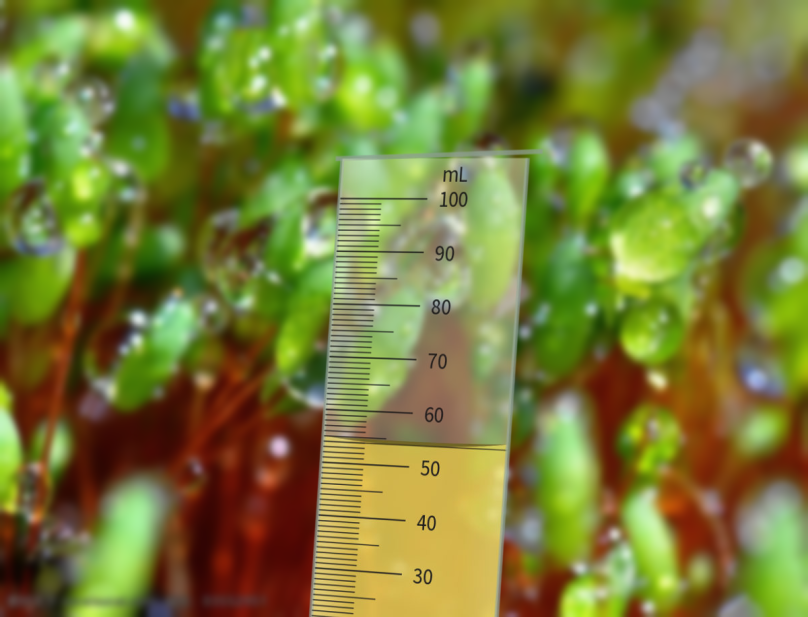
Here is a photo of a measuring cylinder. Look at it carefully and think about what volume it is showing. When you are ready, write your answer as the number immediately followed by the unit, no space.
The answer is 54mL
